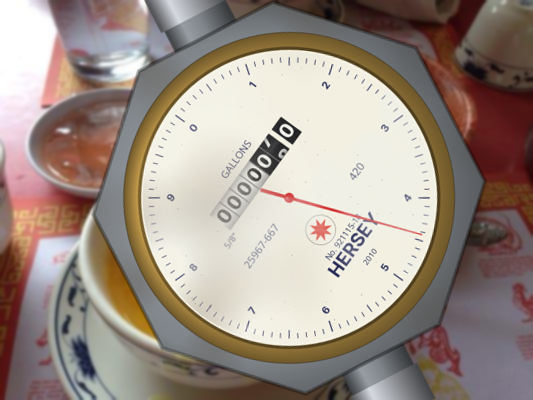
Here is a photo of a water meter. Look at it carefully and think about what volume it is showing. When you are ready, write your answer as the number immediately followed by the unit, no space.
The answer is 74.4gal
